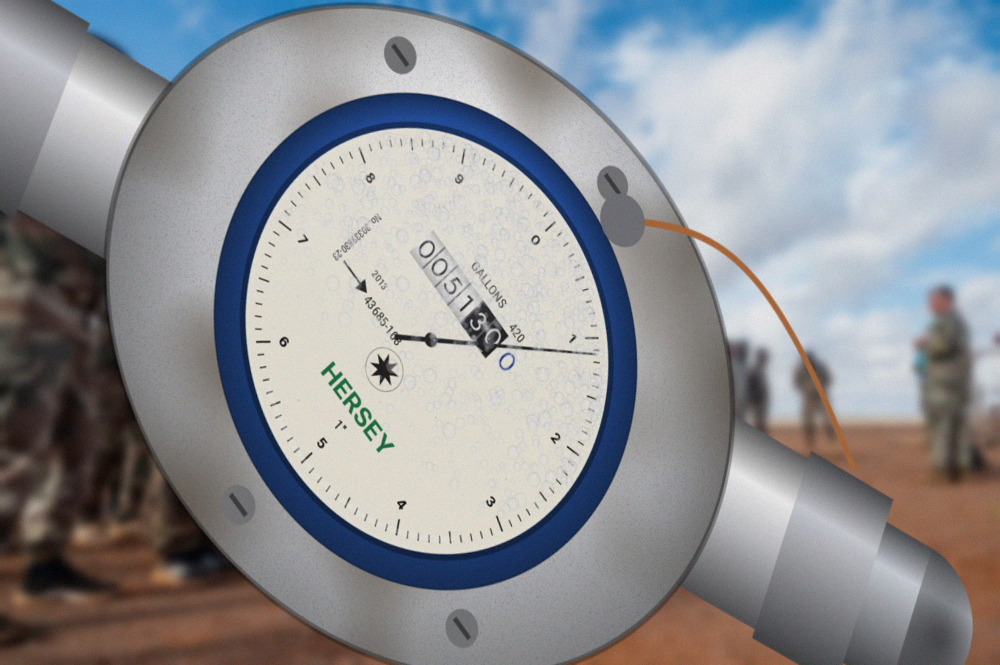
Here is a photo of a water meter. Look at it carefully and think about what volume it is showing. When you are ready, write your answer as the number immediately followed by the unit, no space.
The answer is 51301.1gal
